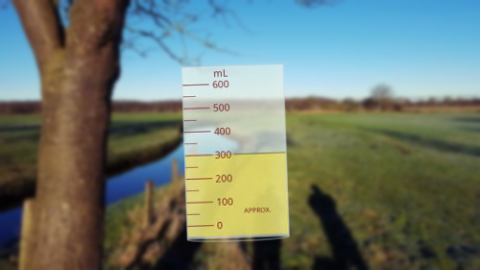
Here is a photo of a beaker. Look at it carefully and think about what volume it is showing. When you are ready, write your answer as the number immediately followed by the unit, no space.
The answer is 300mL
